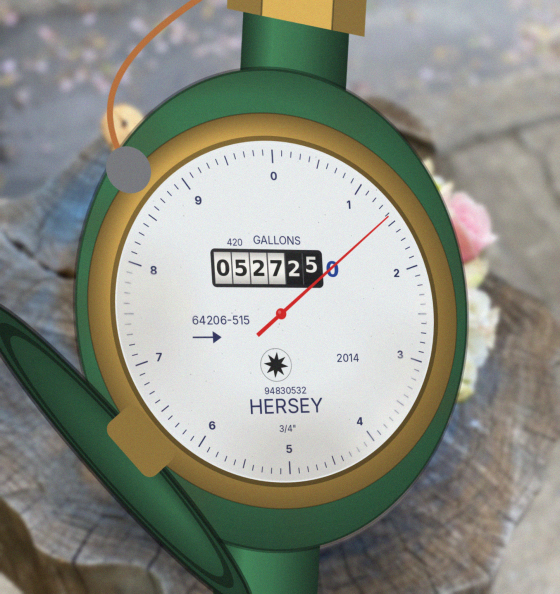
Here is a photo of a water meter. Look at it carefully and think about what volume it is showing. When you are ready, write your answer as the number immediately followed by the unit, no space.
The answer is 527251.4gal
